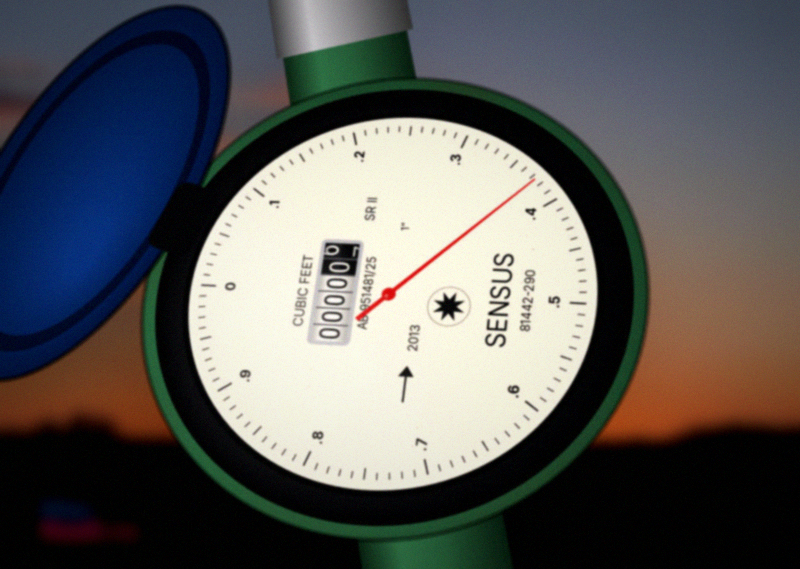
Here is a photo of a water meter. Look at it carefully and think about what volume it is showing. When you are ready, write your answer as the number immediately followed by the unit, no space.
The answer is 6.37ft³
